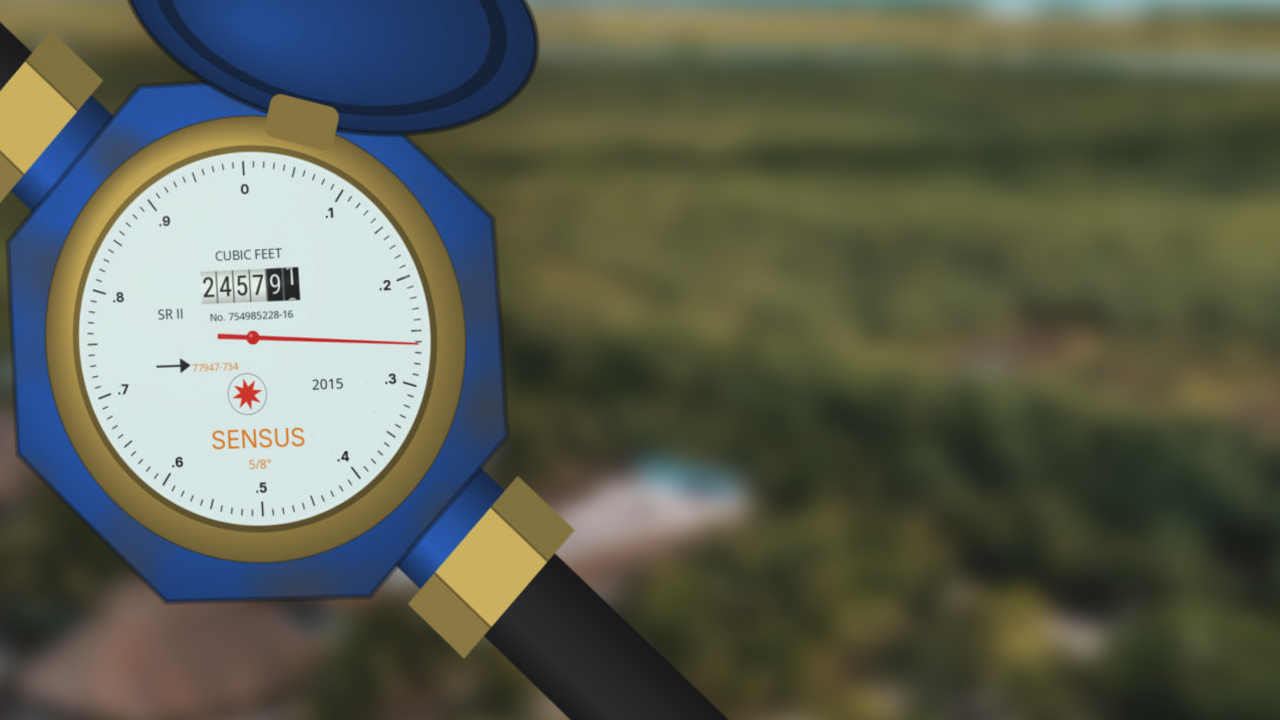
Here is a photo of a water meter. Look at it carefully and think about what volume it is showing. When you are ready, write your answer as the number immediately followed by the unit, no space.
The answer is 245791.26ft³
